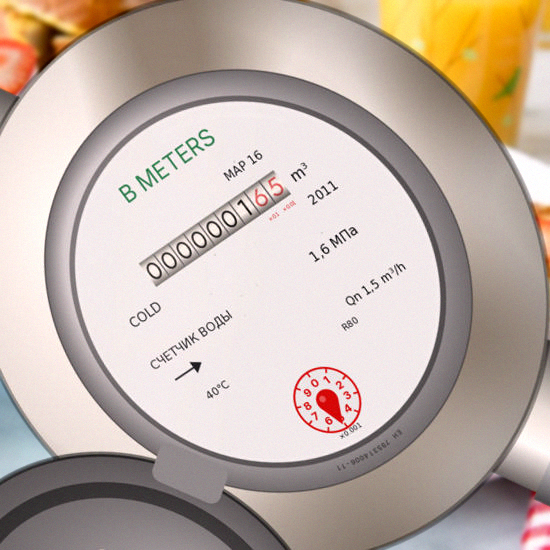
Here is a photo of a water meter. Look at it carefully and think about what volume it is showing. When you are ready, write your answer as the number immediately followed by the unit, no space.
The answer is 1.655m³
